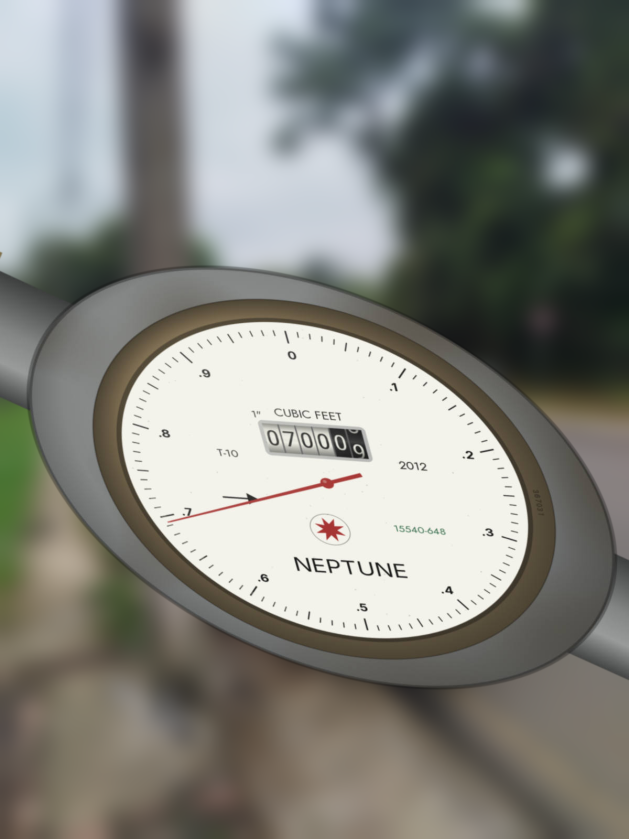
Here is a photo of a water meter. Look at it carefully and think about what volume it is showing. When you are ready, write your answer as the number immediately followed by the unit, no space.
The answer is 70008.69ft³
